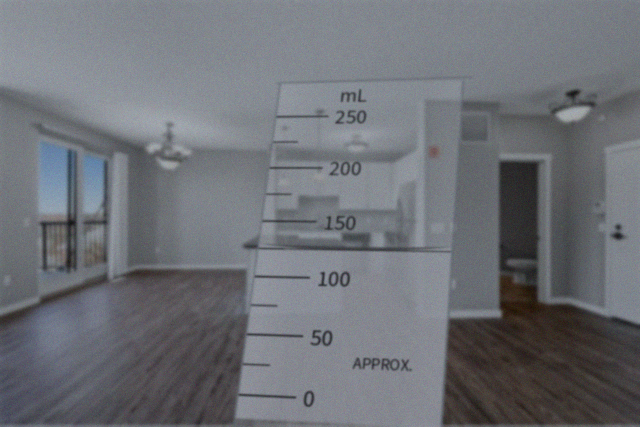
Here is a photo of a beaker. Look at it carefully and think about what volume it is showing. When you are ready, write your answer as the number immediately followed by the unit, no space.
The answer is 125mL
